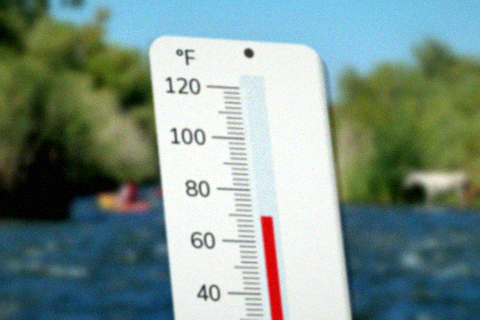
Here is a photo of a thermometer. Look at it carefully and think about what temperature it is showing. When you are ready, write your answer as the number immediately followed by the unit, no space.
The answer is 70°F
